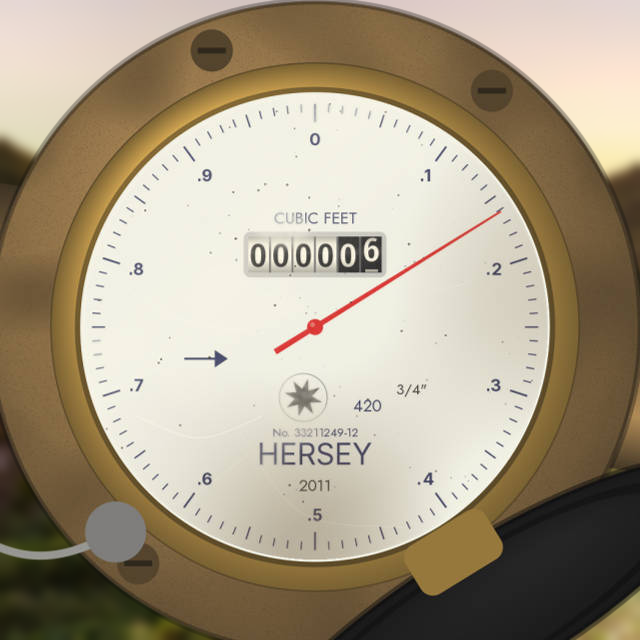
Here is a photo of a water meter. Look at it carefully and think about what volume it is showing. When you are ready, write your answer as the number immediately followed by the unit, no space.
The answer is 6.16ft³
